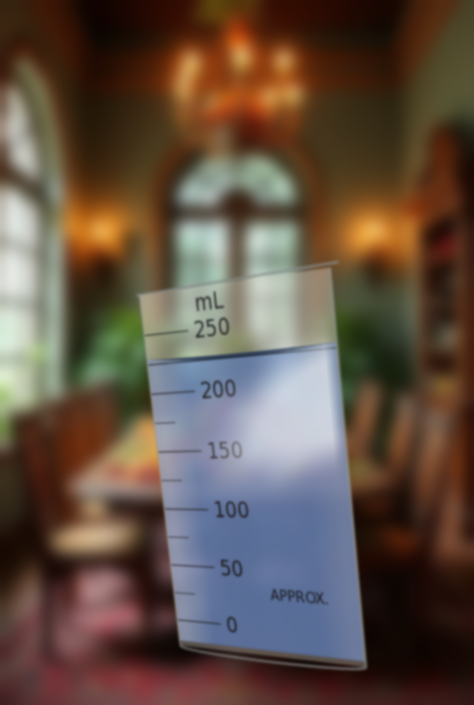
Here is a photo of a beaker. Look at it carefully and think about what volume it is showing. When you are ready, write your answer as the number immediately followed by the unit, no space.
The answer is 225mL
